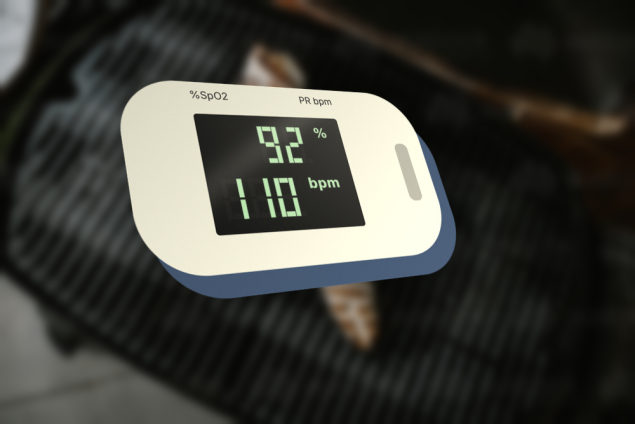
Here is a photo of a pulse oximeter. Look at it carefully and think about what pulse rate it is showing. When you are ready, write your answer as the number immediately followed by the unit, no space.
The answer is 110bpm
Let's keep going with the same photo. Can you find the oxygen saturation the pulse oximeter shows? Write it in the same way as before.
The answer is 92%
